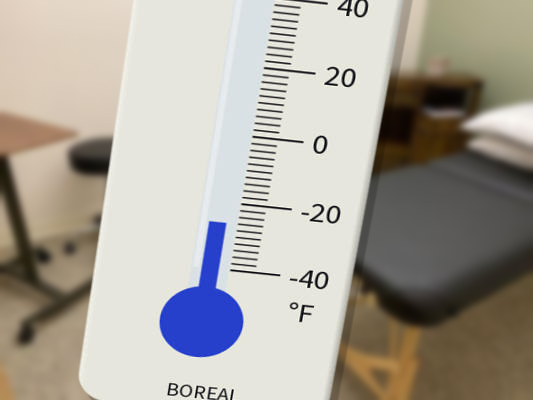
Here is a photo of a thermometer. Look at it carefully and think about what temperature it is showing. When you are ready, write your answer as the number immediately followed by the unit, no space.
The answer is -26°F
